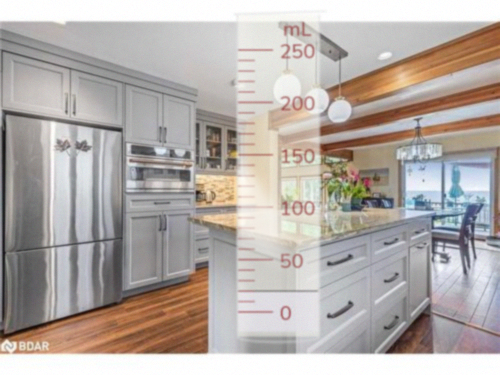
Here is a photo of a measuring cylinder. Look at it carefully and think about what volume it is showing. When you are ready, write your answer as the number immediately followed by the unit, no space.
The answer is 20mL
